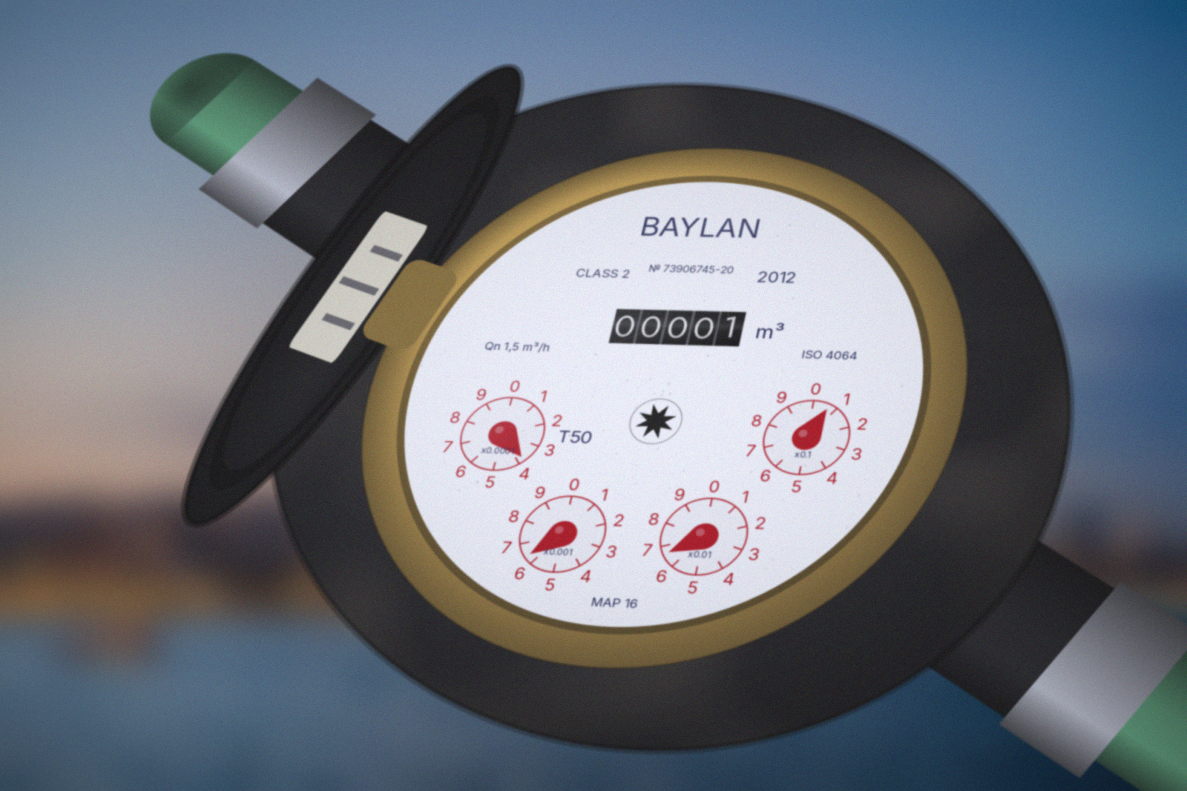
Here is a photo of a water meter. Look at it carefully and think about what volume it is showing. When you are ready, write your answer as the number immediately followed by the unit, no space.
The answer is 1.0663m³
